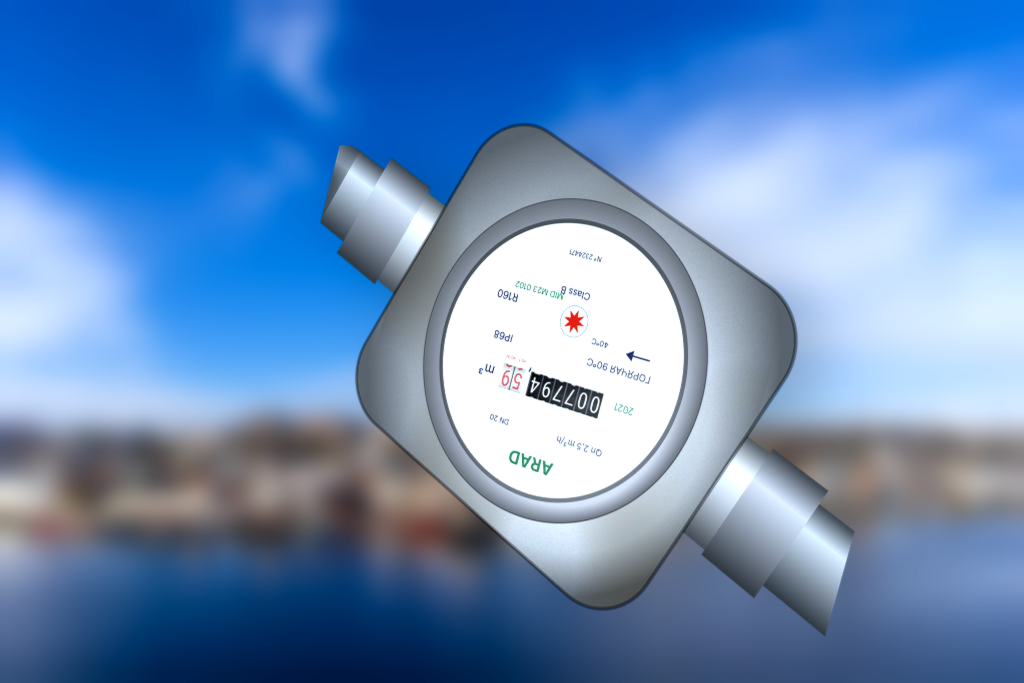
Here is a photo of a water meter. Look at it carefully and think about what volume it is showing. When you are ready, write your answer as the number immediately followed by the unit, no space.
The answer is 7794.59m³
